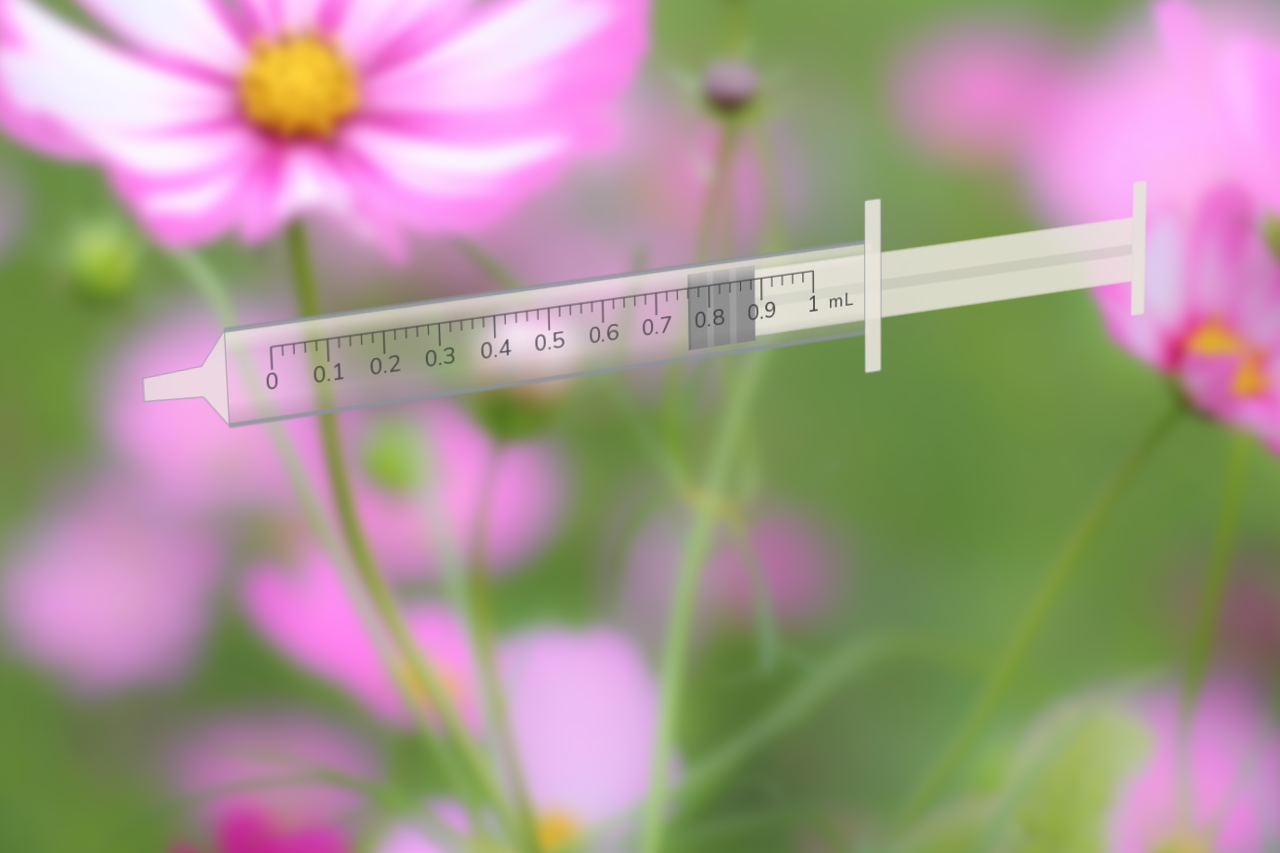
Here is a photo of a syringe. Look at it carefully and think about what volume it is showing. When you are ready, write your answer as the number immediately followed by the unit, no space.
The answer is 0.76mL
